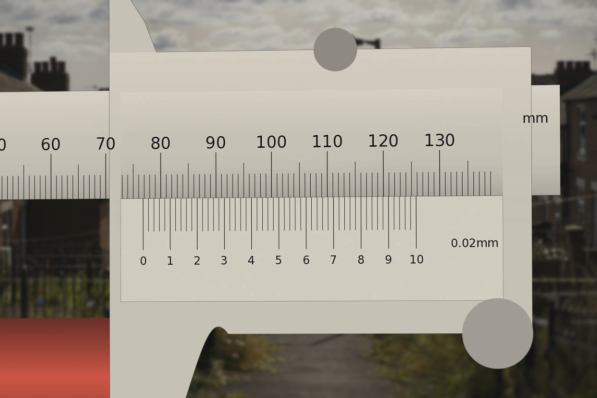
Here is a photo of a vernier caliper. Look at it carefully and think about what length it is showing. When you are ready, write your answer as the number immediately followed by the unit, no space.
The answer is 76.8mm
